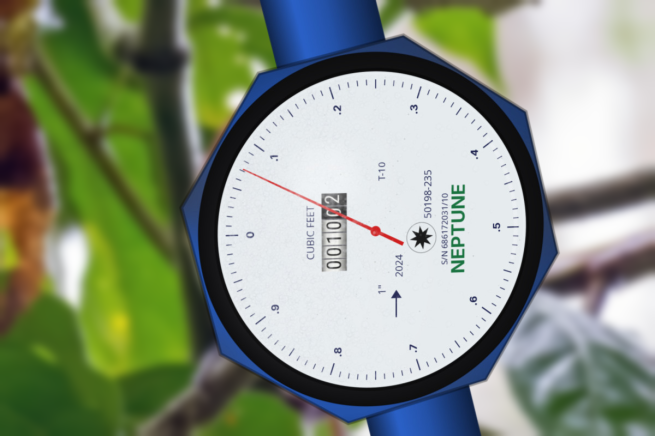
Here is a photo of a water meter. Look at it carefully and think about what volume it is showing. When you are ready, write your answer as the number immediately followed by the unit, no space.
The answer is 1002.07ft³
